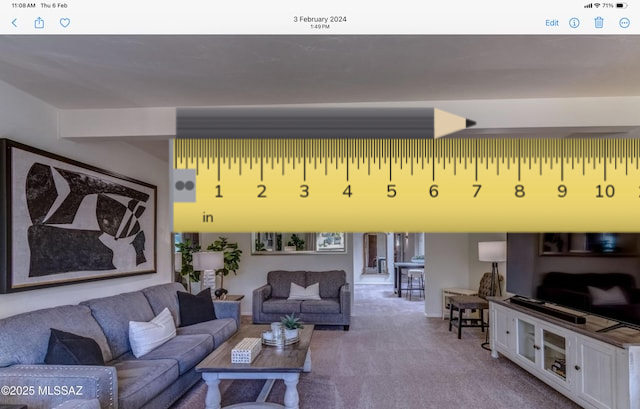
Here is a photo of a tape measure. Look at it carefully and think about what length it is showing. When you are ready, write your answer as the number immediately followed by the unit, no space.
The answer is 7in
